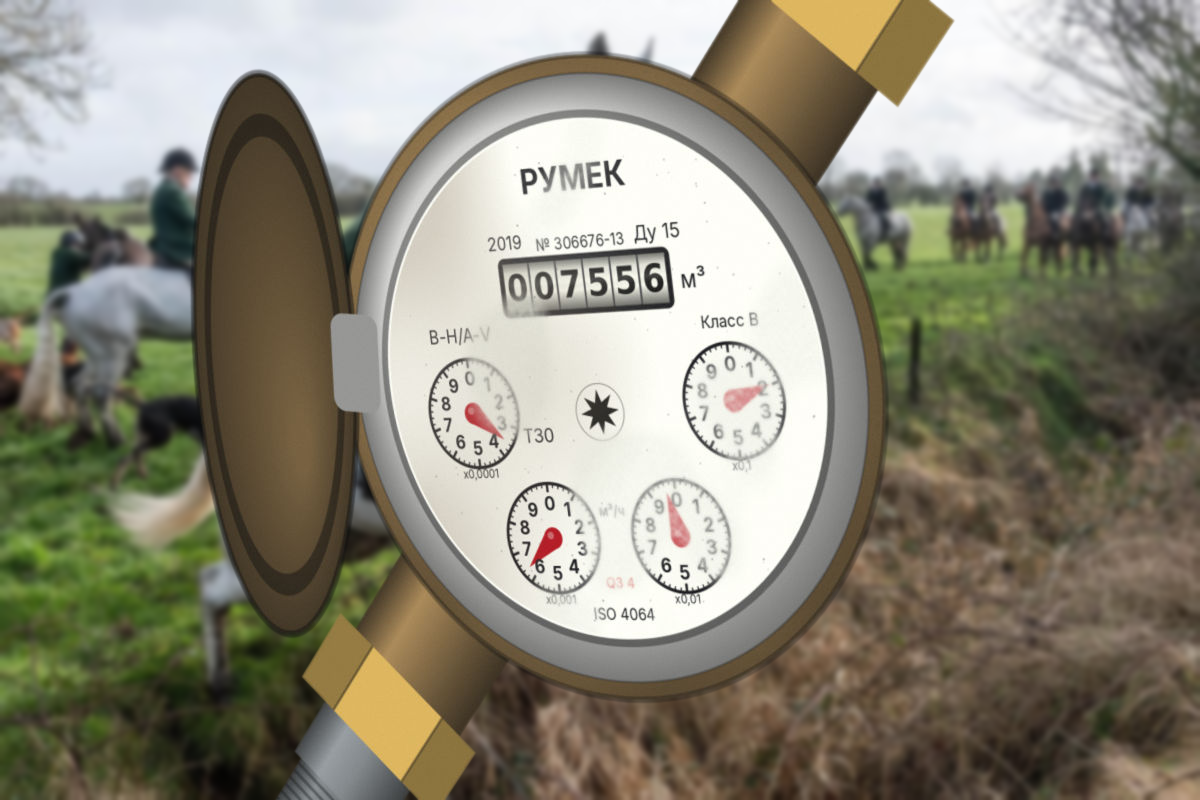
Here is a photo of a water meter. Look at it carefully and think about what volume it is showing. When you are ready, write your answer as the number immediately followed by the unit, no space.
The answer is 7556.1963m³
